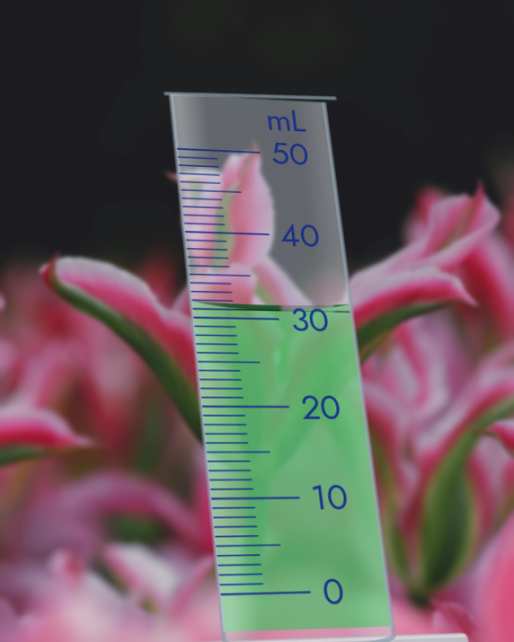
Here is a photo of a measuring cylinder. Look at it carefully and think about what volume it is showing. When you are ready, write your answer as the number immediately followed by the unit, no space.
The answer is 31mL
